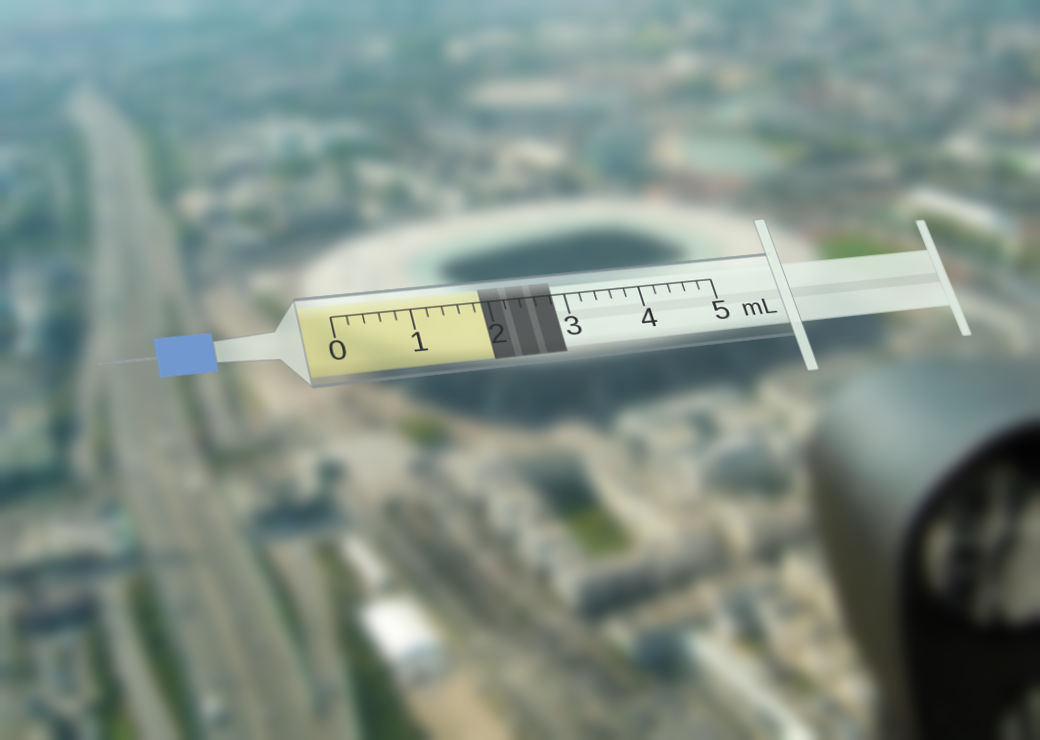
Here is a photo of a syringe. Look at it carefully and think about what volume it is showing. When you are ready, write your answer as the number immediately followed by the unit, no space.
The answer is 1.9mL
